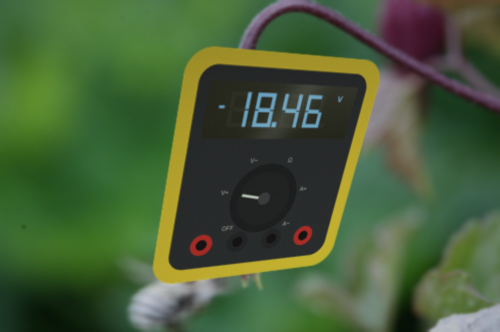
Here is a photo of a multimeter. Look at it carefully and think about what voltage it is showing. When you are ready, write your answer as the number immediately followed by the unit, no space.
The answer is -18.46V
